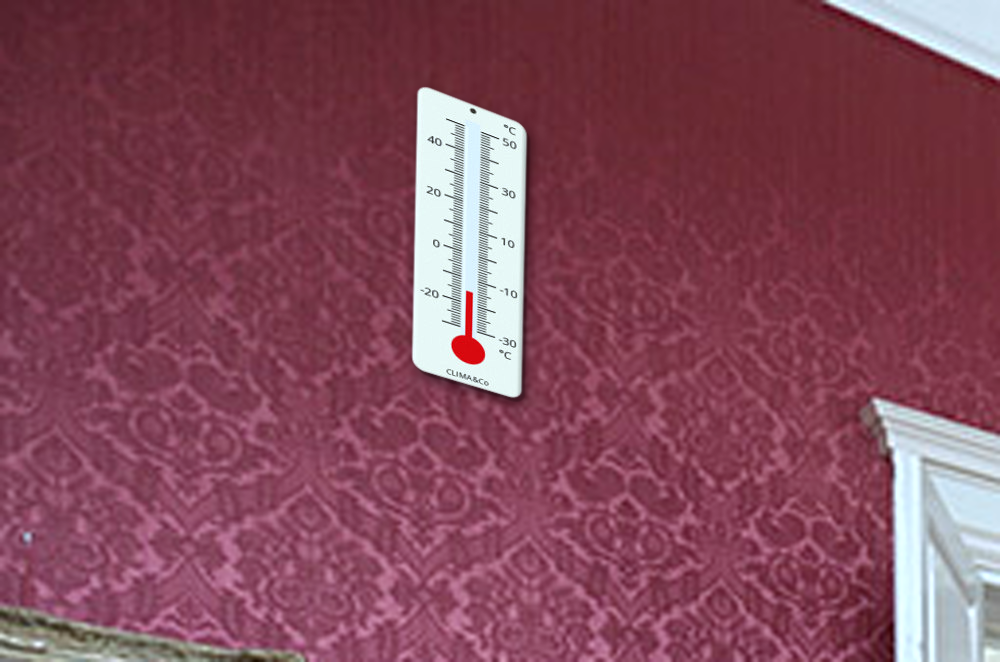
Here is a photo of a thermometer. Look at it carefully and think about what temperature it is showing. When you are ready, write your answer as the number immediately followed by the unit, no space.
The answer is -15°C
